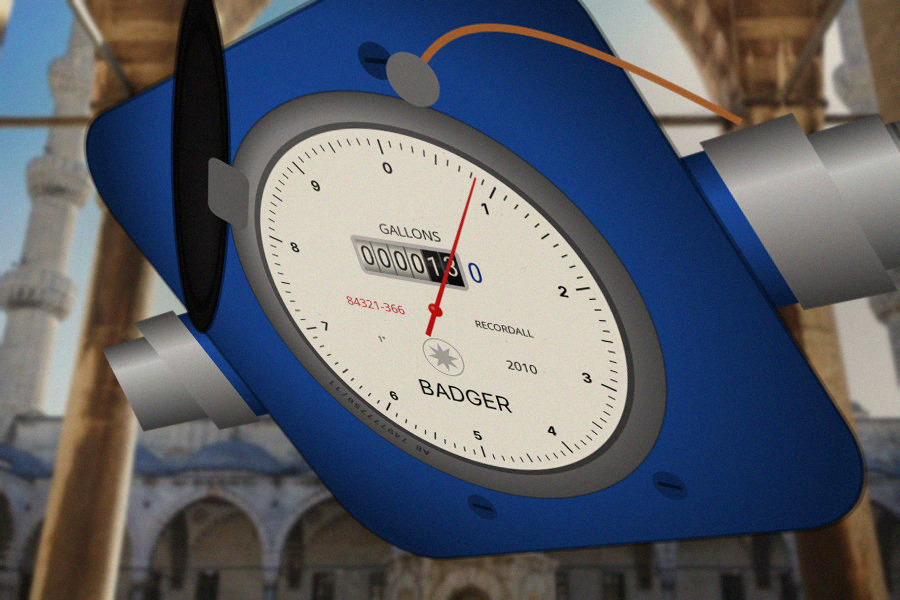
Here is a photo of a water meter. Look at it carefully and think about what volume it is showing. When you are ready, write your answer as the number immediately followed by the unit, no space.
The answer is 130.8gal
